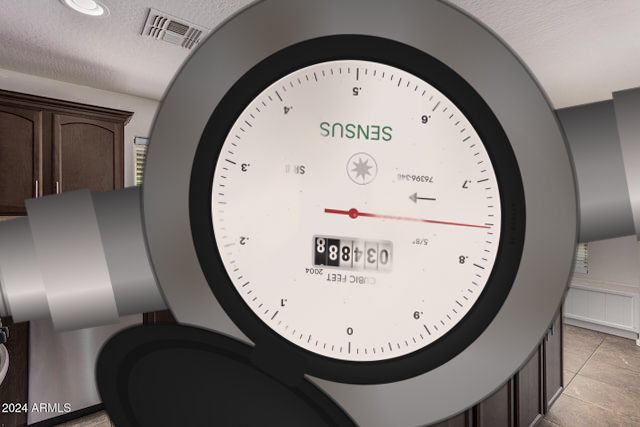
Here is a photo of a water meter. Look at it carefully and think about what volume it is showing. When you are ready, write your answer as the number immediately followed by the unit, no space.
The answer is 34887.75ft³
